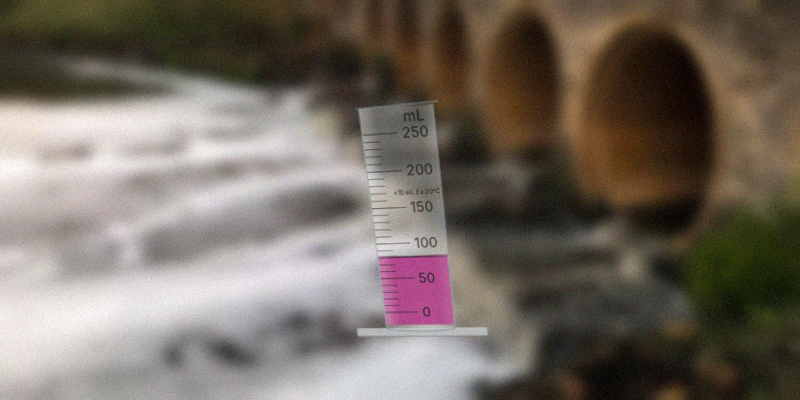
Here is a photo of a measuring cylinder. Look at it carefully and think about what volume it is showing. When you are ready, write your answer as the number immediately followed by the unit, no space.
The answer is 80mL
